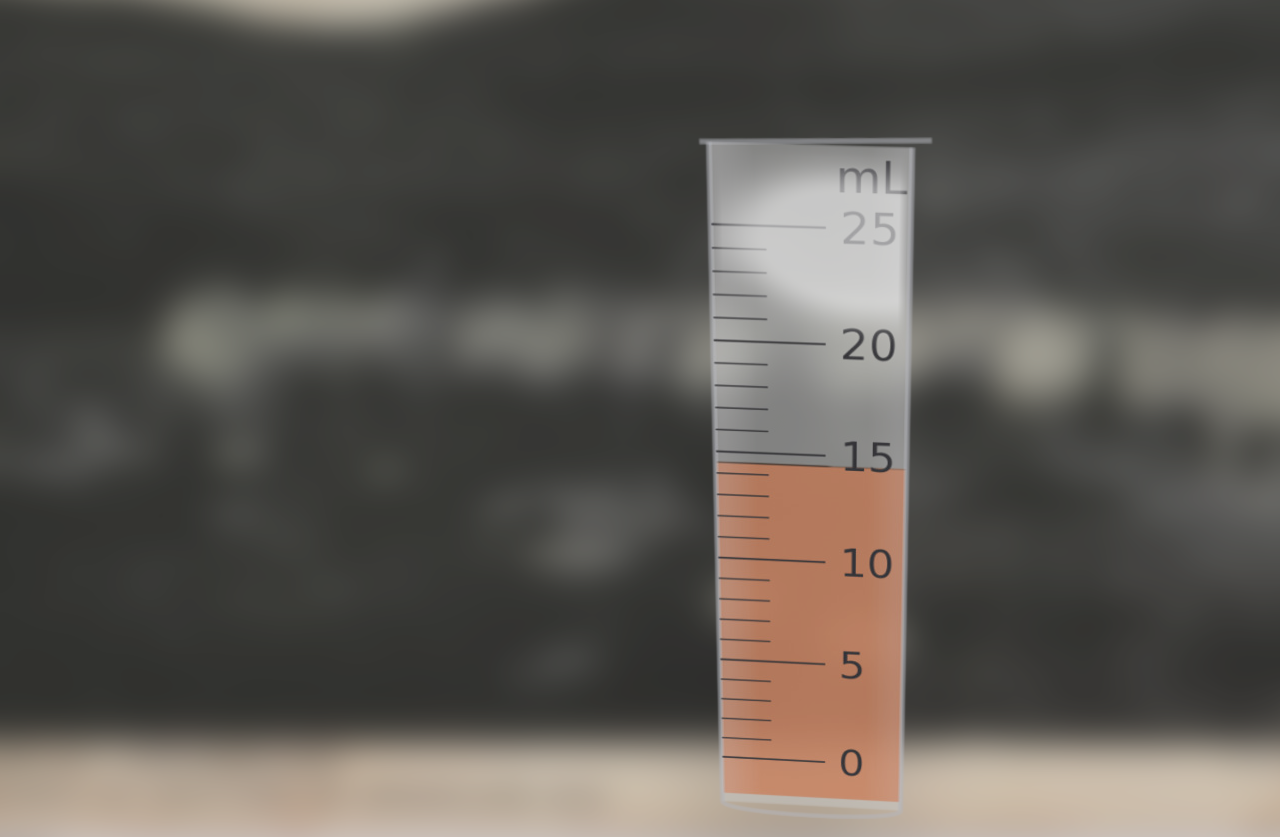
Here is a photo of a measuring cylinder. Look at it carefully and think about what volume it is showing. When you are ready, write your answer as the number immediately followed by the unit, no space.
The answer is 14.5mL
